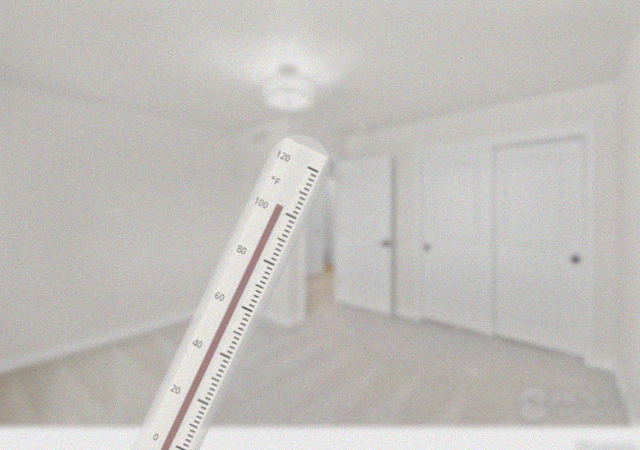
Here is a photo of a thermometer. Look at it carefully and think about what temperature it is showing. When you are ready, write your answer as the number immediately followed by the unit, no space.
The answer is 102°F
